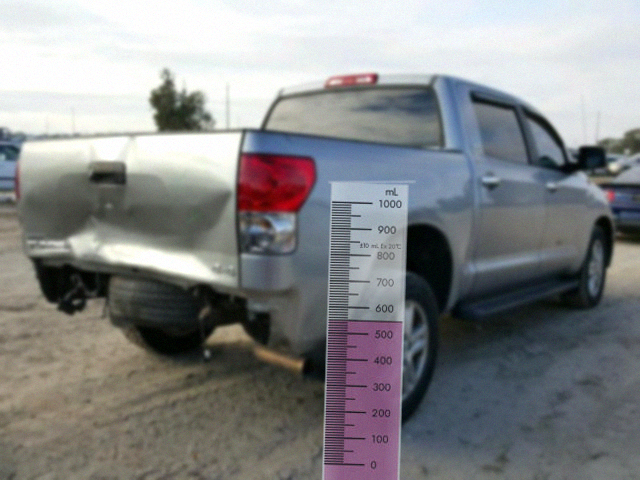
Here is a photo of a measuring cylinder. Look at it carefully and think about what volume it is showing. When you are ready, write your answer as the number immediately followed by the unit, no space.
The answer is 550mL
